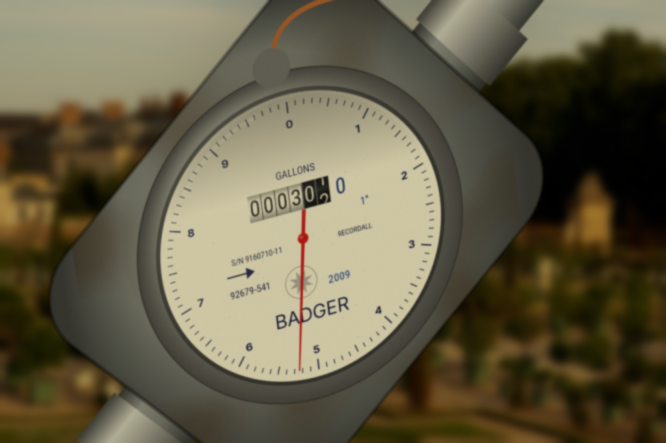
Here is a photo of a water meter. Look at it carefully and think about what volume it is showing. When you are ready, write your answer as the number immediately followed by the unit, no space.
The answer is 3015.2gal
